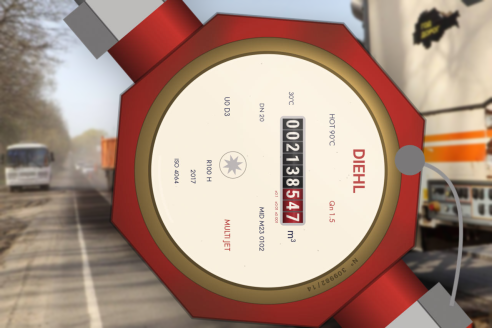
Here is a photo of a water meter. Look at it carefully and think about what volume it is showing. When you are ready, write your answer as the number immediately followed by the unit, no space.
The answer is 2138.547m³
